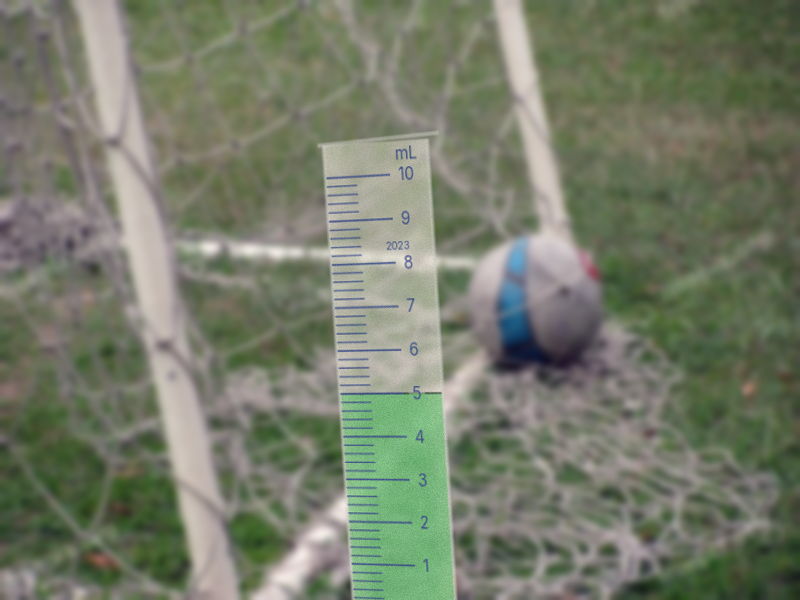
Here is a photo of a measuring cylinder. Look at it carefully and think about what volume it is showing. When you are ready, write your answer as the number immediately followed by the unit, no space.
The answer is 5mL
